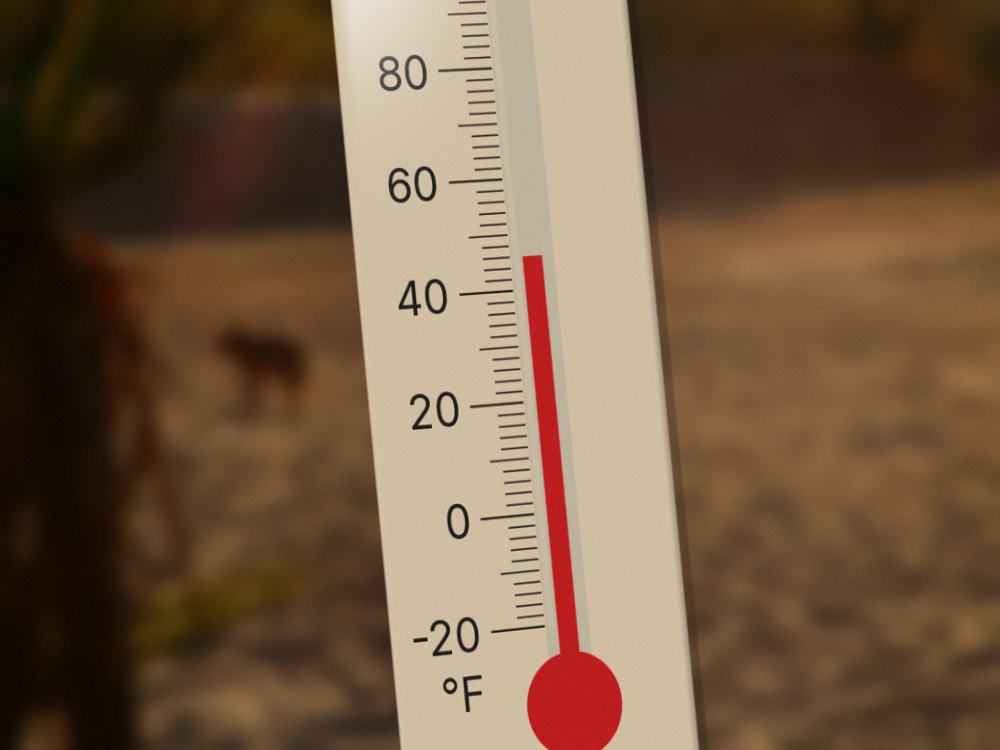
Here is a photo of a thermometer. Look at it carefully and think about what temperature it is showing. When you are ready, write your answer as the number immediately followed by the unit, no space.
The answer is 46°F
